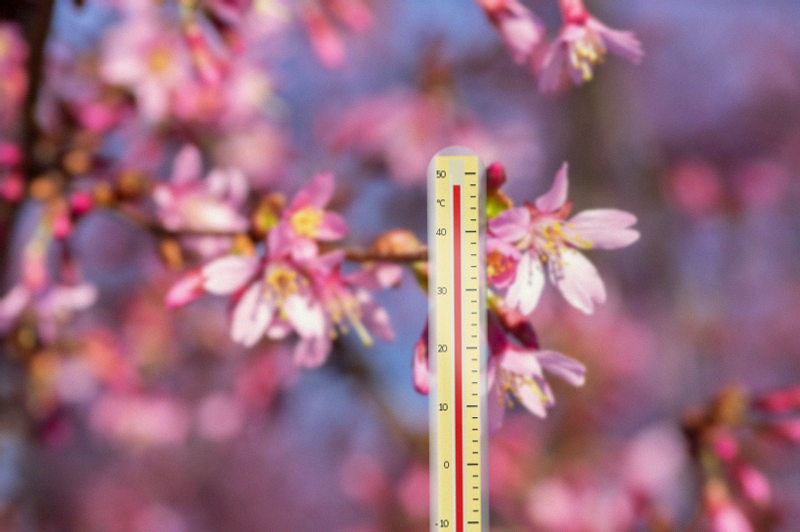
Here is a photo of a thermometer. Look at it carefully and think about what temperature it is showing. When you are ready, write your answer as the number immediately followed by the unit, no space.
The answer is 48°C
